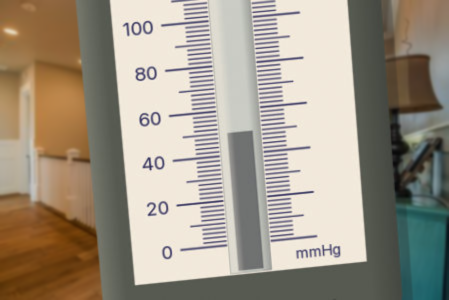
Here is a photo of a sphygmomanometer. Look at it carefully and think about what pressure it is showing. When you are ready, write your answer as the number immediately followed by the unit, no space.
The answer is 50mmHg
